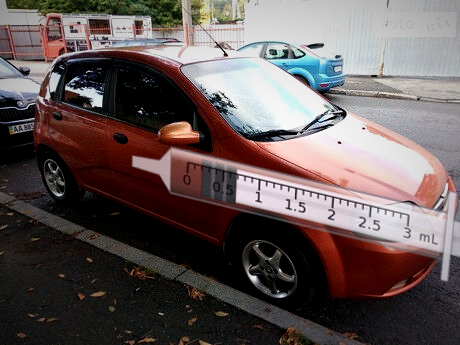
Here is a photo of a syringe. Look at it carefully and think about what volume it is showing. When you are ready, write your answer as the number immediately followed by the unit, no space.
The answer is 0.2mL
